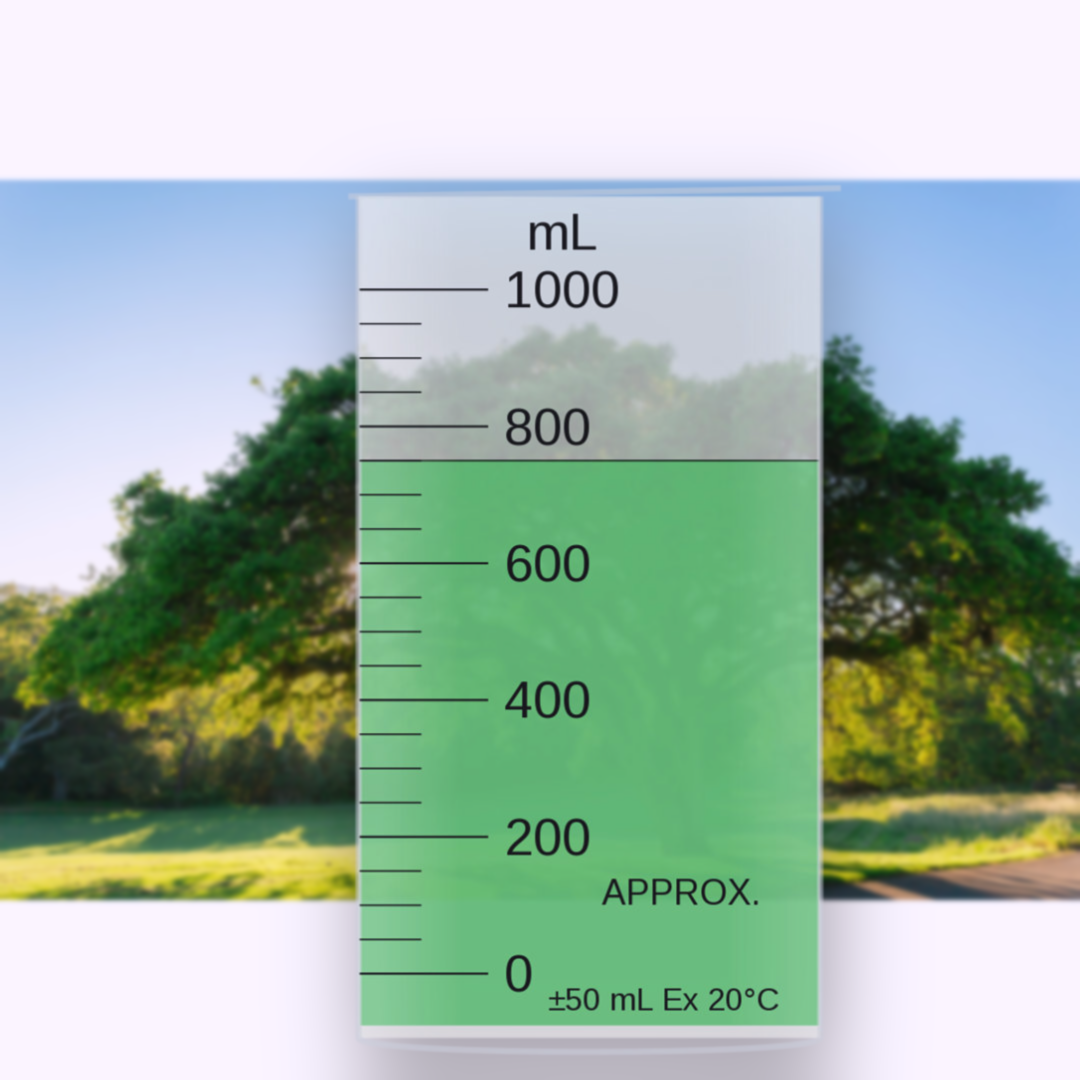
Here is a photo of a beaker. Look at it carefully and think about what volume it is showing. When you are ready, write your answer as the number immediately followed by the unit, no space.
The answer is 750mL
